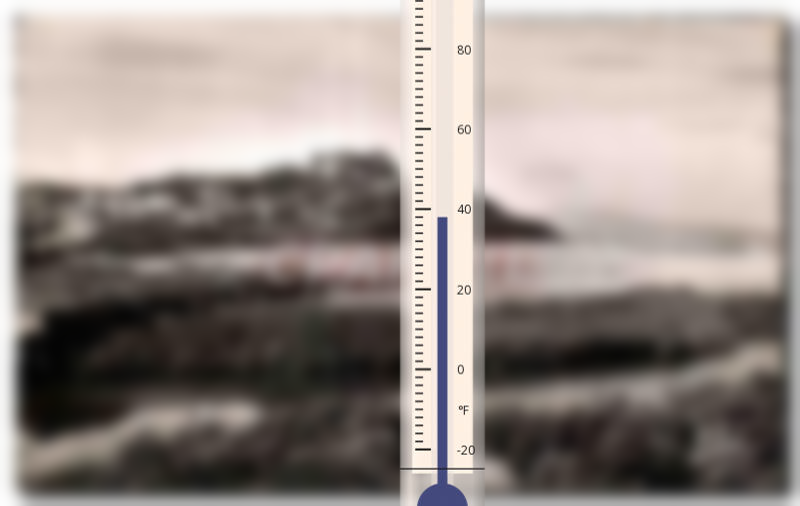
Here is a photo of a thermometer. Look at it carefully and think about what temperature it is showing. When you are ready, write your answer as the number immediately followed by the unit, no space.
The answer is 38°F
